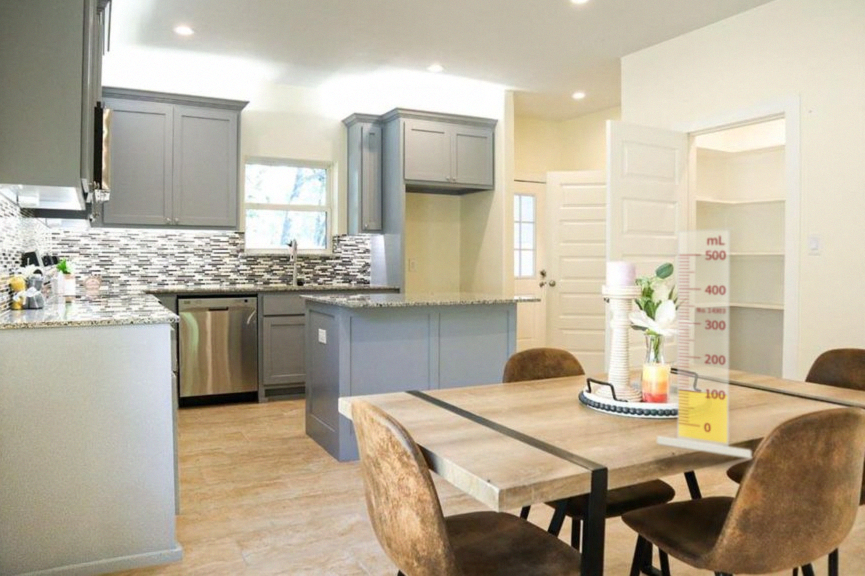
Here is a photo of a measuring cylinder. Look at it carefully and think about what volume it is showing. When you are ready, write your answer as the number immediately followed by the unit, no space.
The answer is 100mL
